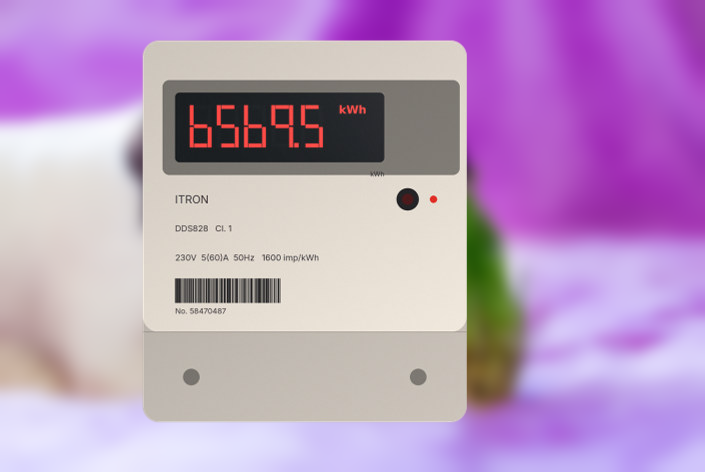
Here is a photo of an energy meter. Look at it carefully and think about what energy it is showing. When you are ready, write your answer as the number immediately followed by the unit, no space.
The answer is 6569.5kWh
